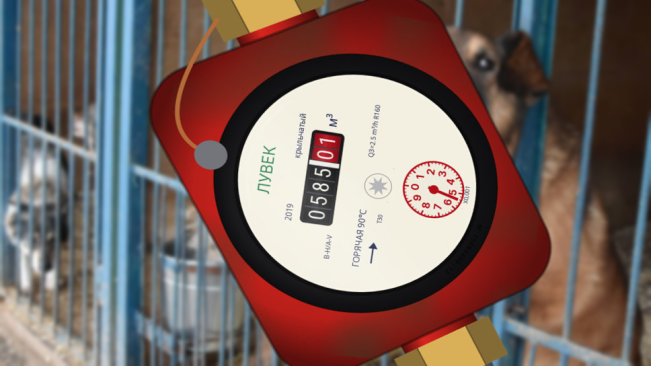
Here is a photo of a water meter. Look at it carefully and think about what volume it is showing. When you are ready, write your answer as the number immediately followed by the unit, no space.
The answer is 585.015m³
